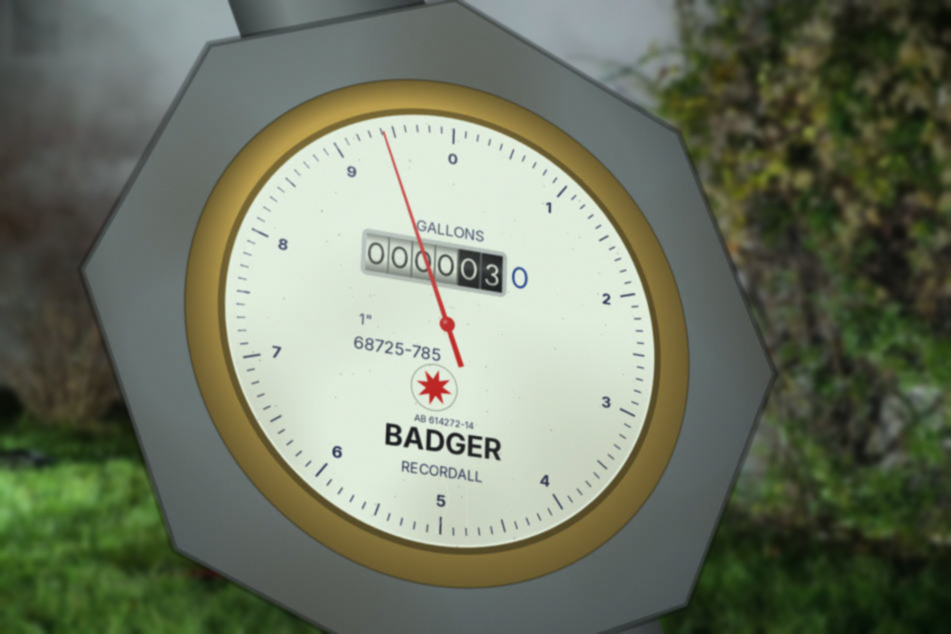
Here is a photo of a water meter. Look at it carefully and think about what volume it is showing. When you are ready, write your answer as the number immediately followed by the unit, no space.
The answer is 29.4gal
